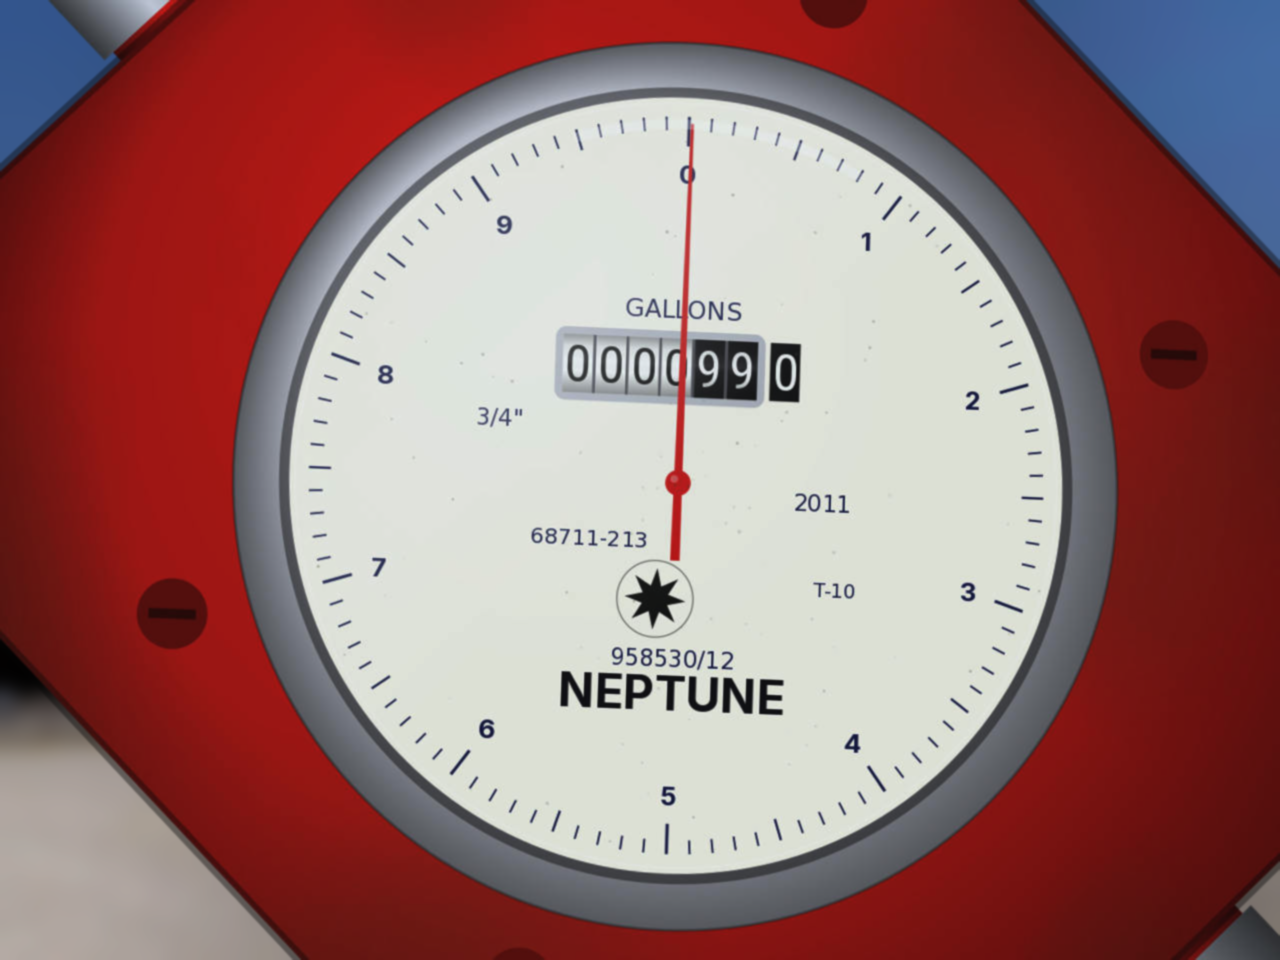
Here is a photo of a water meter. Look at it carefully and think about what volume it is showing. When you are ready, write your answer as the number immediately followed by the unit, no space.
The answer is 990.0gal
